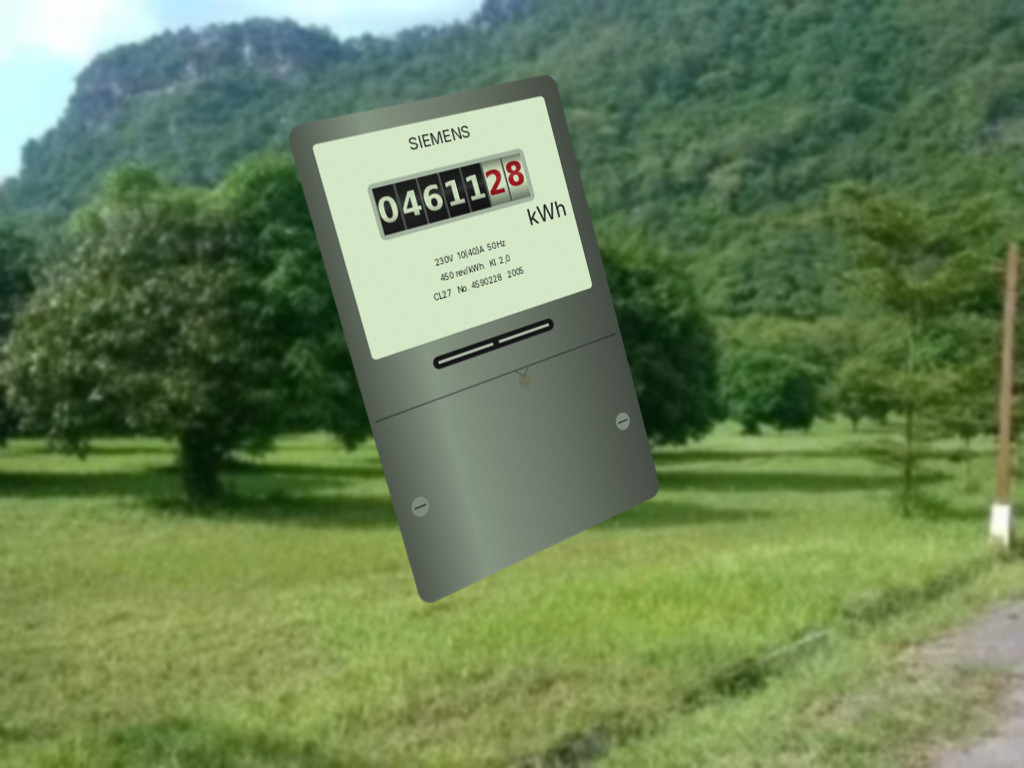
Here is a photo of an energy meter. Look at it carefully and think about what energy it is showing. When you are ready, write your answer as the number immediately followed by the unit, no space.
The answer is 4611.28kWh
